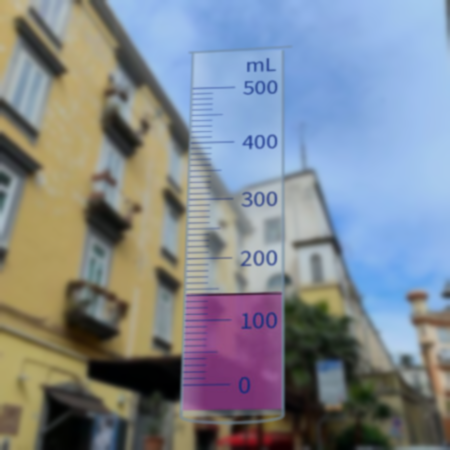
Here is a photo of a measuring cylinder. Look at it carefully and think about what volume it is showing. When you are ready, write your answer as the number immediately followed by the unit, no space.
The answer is 140mL
